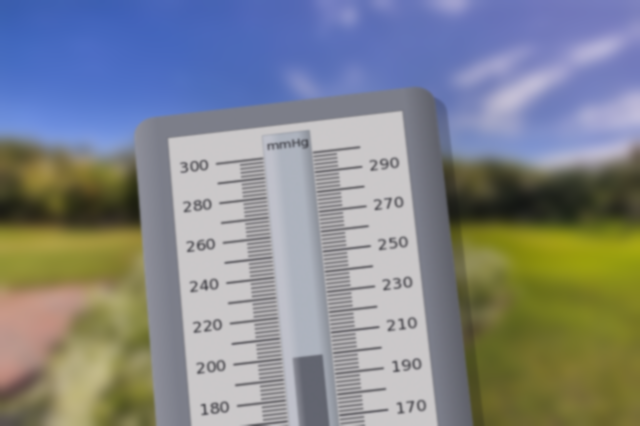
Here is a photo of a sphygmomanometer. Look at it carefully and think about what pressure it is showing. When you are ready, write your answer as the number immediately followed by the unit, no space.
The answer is 200mmHg
